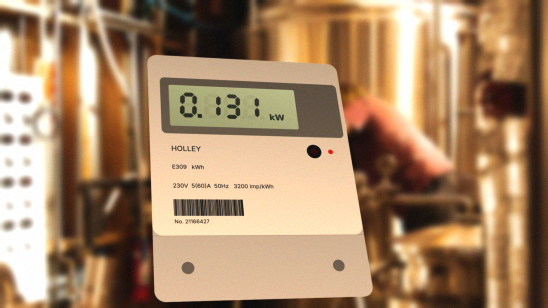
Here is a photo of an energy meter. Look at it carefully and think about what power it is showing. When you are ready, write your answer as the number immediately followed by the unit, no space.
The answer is 0.131kW
